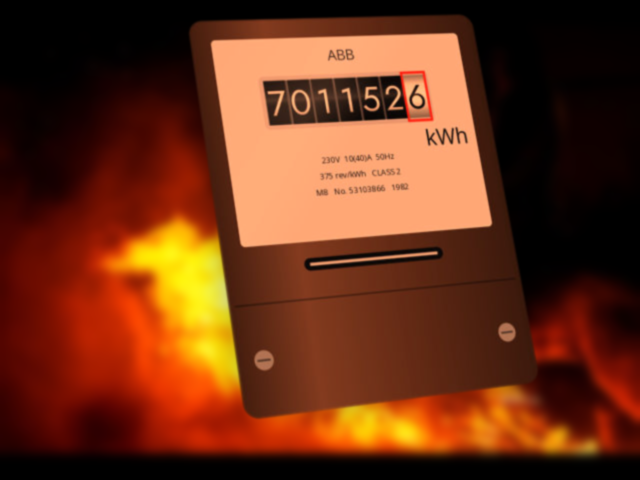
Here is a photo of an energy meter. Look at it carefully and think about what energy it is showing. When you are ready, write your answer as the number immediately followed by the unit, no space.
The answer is 701152.6kWh
